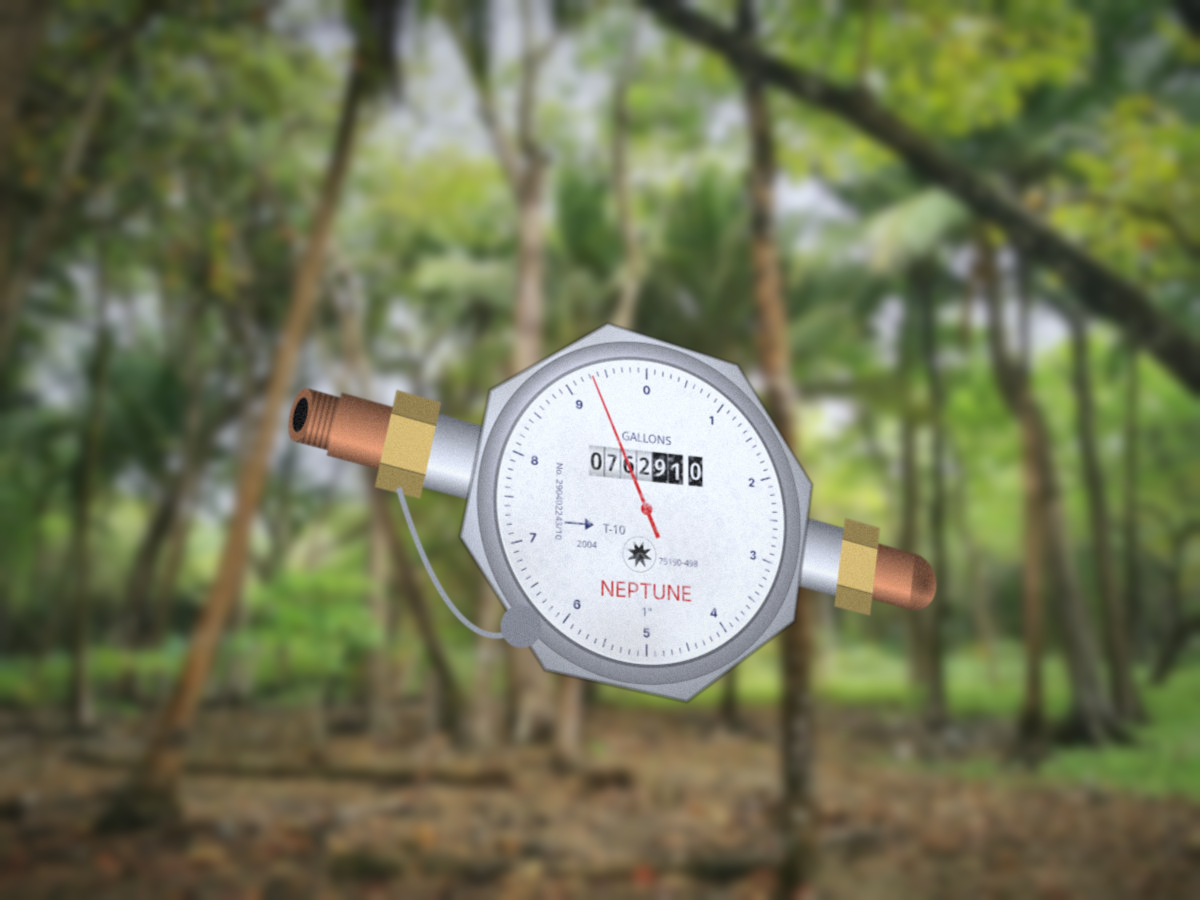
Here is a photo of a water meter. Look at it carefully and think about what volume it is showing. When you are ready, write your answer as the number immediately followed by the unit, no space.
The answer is 762909.3gal
